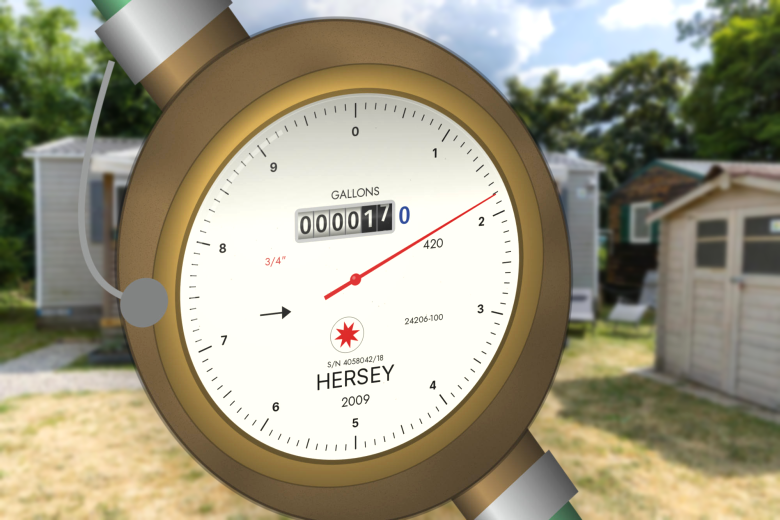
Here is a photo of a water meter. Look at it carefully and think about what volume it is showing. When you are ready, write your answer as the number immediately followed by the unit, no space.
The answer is 171.8gal
